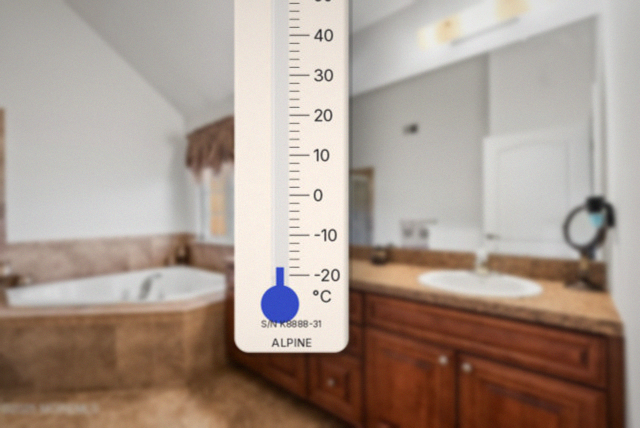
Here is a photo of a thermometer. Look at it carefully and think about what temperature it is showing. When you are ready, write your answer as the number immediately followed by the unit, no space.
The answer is -18°C
